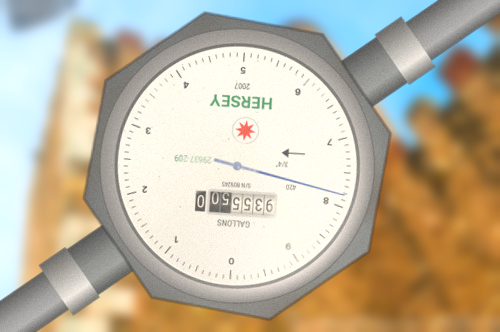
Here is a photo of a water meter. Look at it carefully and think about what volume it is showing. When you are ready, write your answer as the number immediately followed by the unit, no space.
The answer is 9355497.8gal
